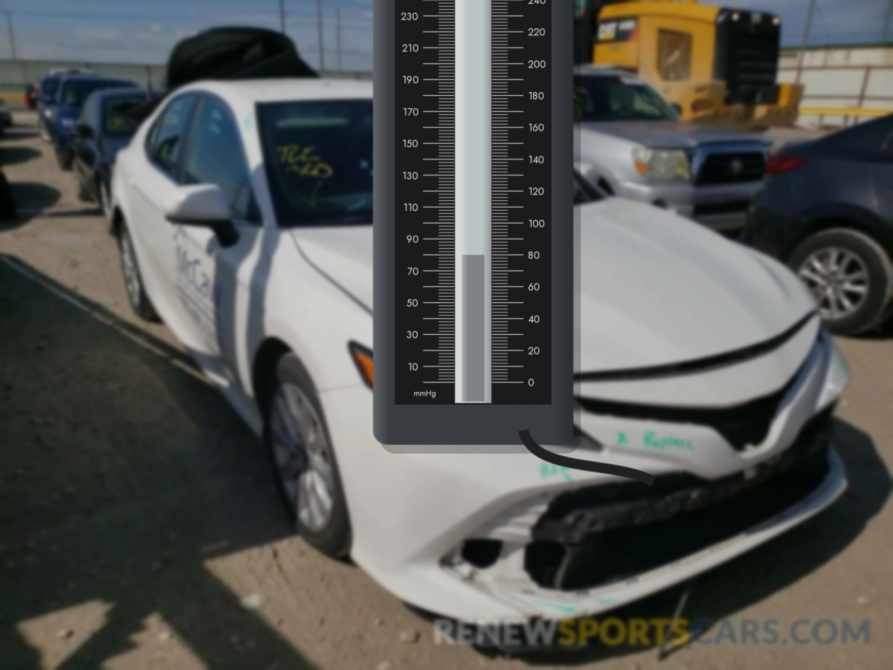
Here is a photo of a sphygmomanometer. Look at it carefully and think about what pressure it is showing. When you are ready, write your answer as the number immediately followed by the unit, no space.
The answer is 80mmHg
